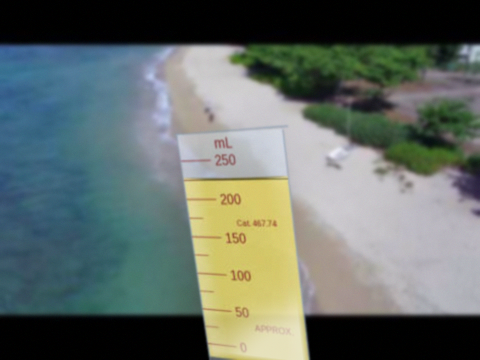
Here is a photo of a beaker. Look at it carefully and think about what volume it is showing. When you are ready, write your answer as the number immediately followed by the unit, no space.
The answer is 225mL
